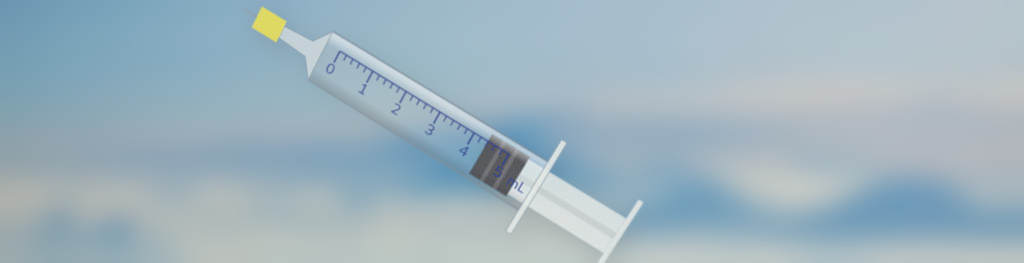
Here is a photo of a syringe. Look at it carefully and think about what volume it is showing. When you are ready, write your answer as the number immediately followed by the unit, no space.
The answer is 4.4mL
